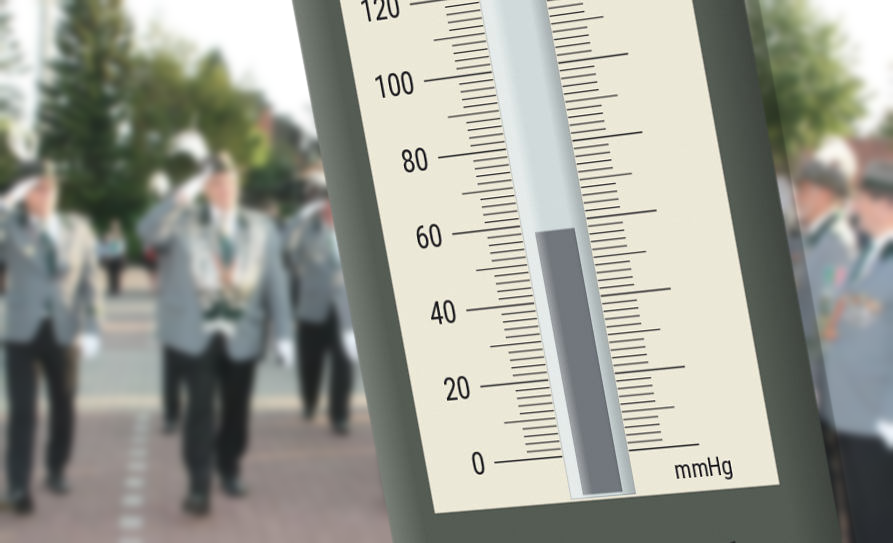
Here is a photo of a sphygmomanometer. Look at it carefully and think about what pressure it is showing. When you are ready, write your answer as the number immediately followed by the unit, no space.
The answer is 58mmHg
